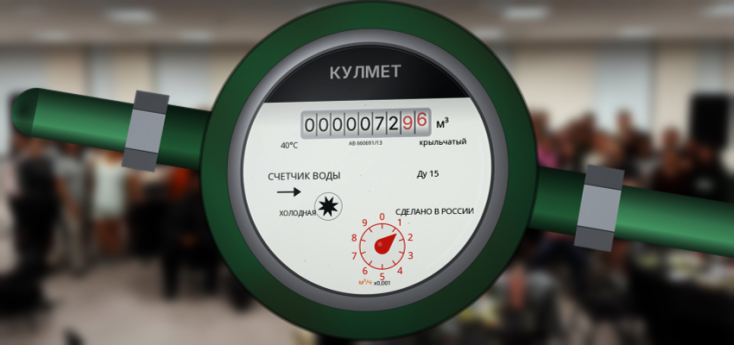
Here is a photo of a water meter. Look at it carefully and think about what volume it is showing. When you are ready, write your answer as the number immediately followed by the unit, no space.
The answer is 72.961m³
